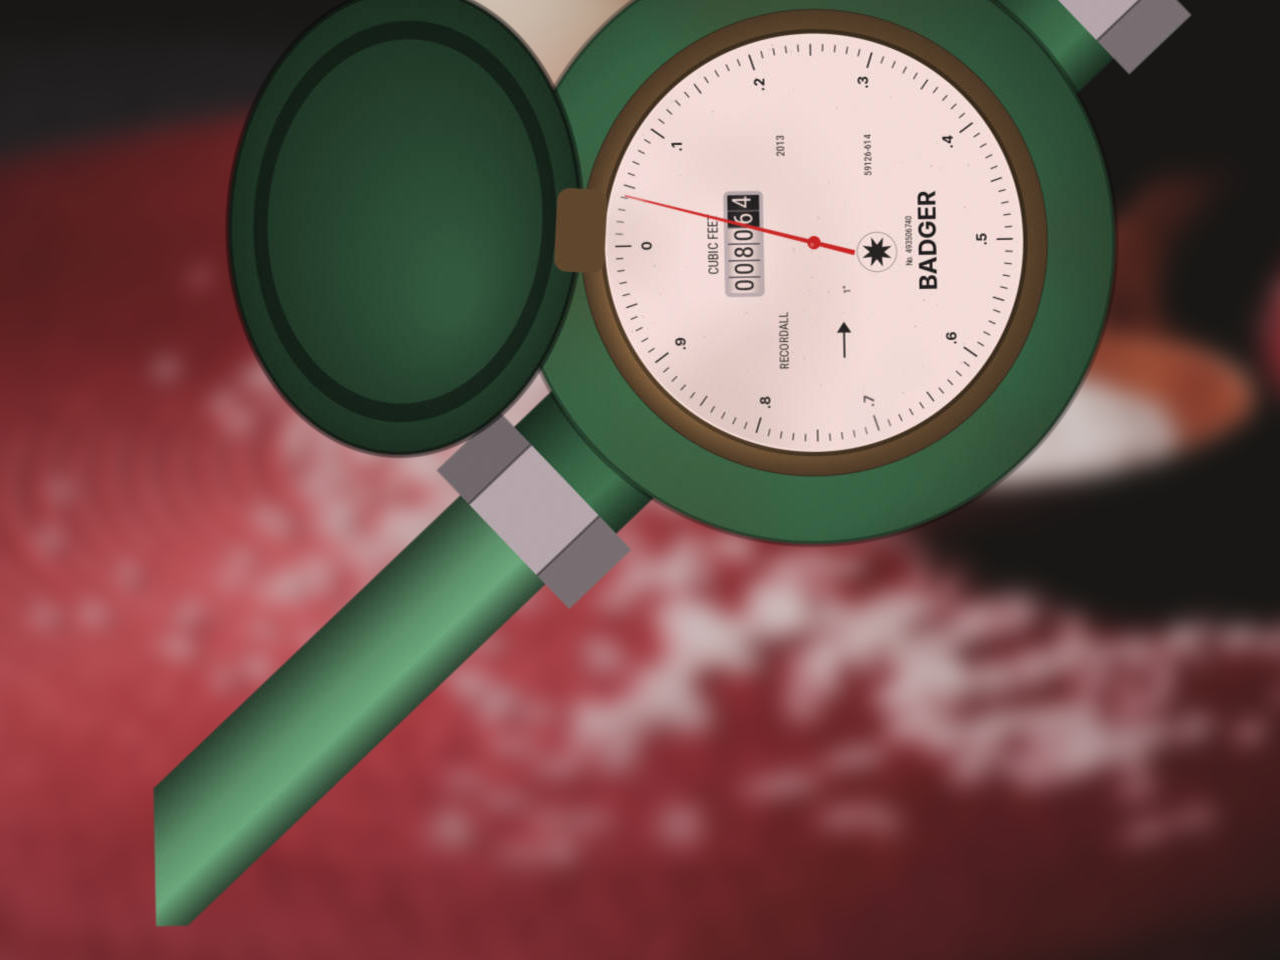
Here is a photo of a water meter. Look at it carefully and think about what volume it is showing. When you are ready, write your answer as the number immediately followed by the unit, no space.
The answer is 8064.04ft³
